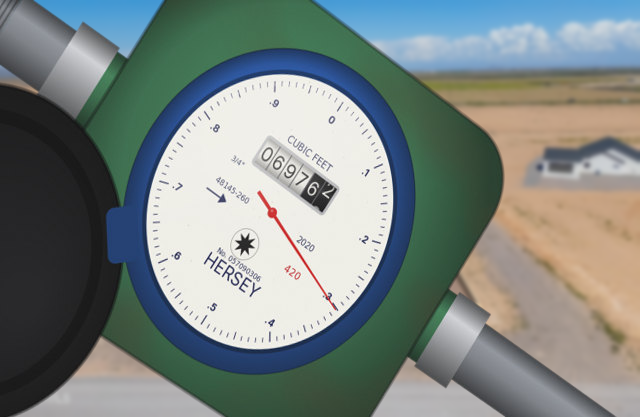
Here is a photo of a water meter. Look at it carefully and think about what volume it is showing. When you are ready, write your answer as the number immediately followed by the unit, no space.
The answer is 69762.30ft³
